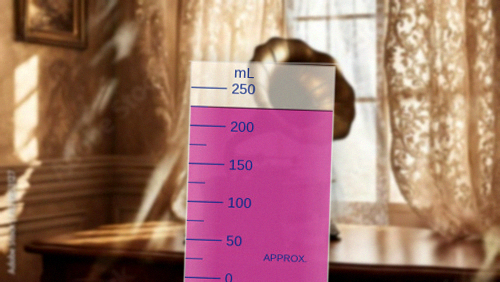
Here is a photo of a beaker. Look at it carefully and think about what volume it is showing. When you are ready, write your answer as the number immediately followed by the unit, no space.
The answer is 225mL
